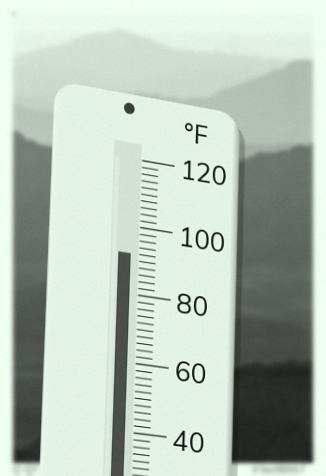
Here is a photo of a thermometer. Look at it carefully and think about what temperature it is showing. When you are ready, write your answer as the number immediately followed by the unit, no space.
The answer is 92°F
